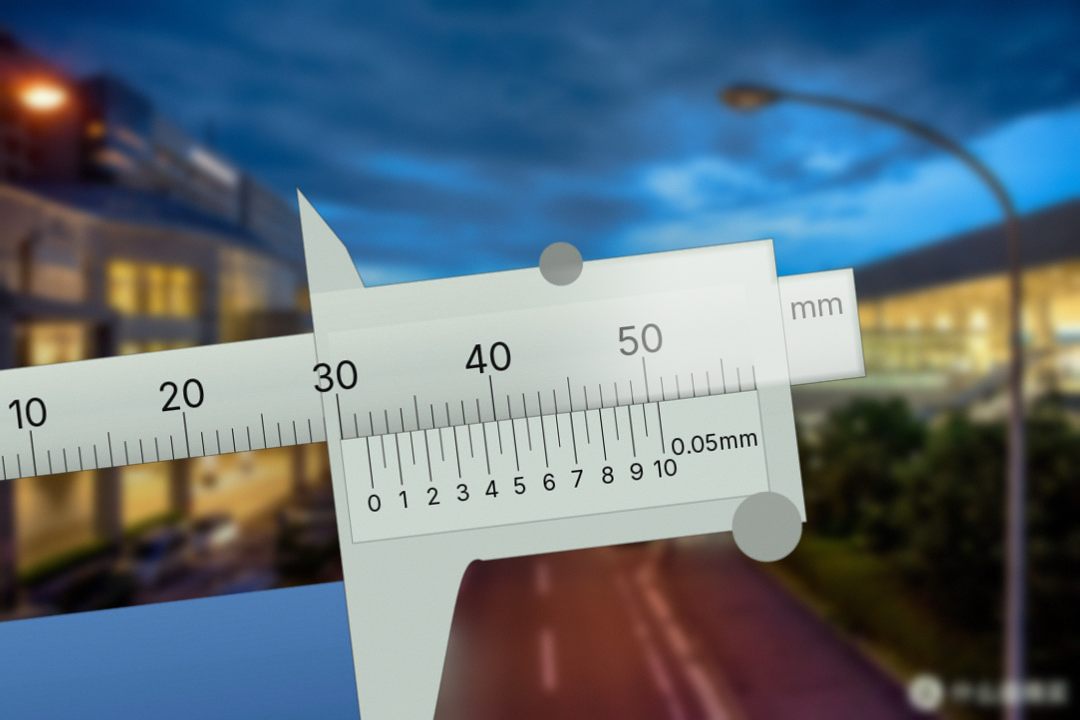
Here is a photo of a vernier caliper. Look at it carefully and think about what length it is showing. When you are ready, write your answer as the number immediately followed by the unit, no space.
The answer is 31.6mm
